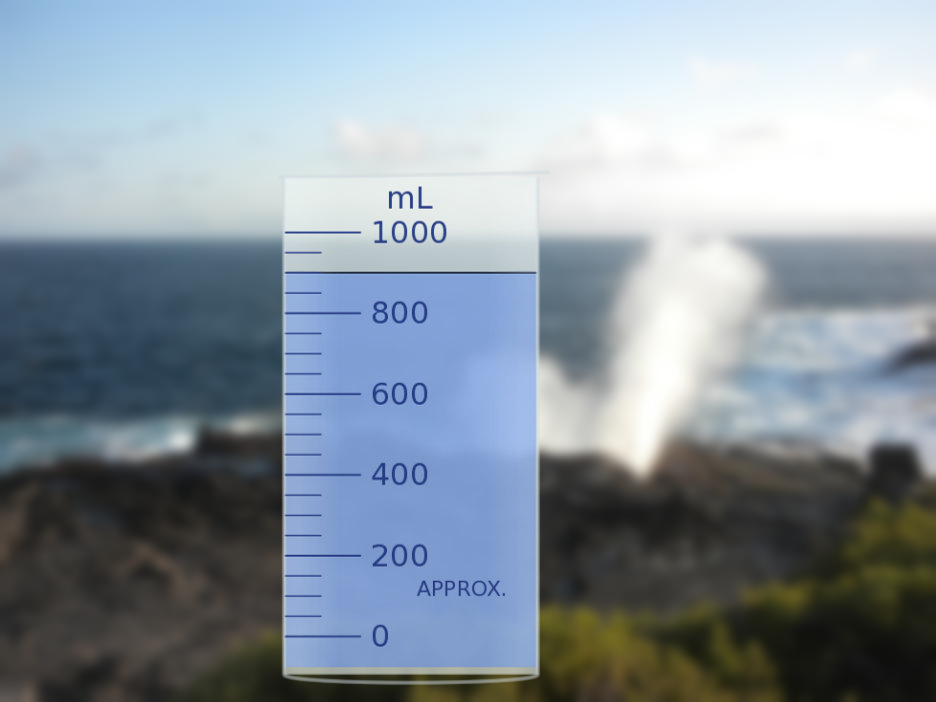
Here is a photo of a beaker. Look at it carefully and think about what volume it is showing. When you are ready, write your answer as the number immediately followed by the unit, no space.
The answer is 900mL
